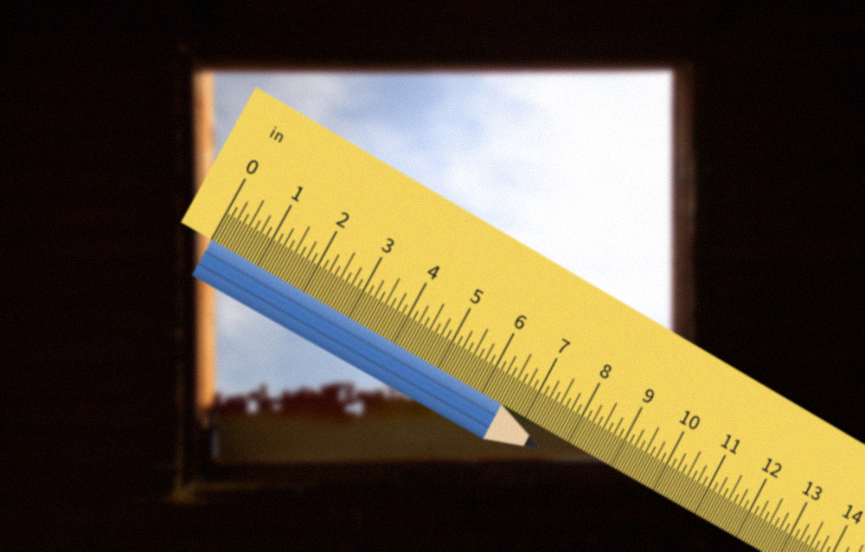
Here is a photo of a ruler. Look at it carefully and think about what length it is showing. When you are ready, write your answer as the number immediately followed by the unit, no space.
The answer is 7.5in
